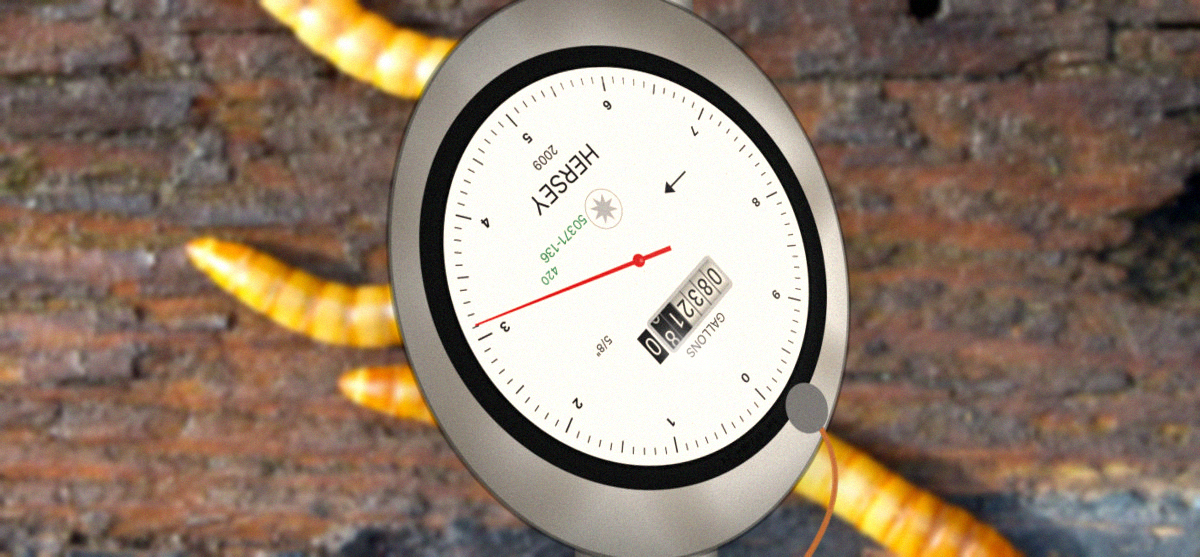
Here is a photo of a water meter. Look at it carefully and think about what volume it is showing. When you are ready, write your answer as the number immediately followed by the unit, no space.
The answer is 832183.1gal
